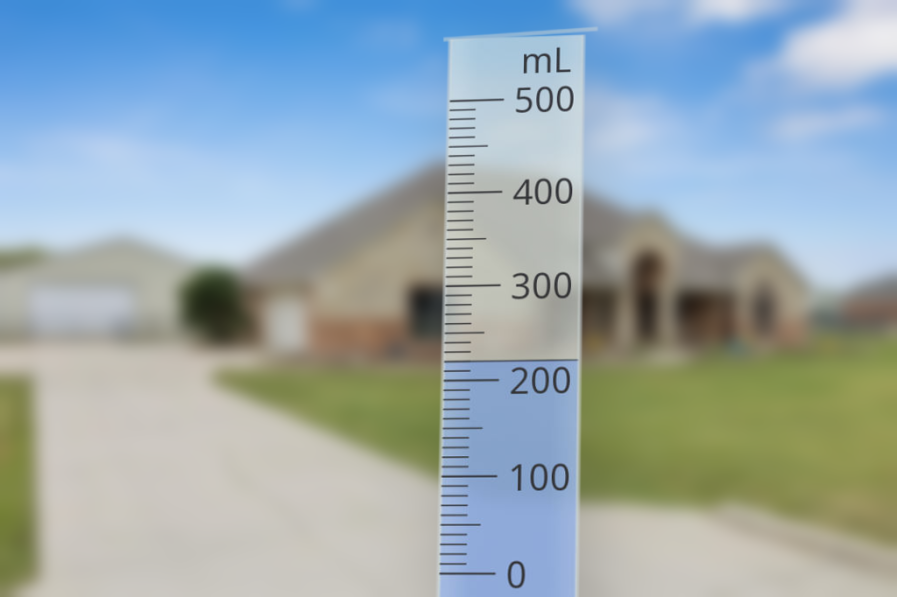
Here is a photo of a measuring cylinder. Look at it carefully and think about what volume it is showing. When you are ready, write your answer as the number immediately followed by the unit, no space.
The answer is 220mL
